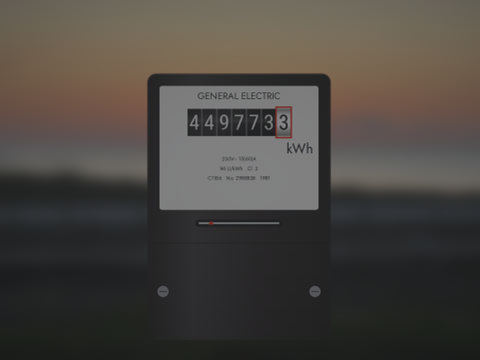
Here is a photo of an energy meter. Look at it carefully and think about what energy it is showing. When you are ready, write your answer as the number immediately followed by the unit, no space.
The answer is 449773.3kWh
